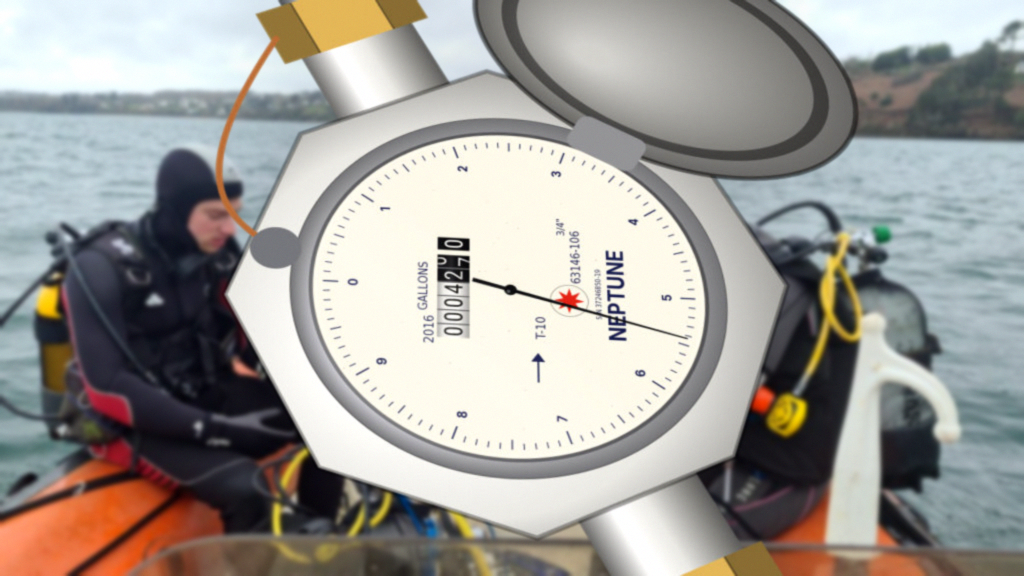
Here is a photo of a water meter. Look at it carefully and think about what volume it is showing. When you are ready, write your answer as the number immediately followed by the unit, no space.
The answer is 4265.4gal
